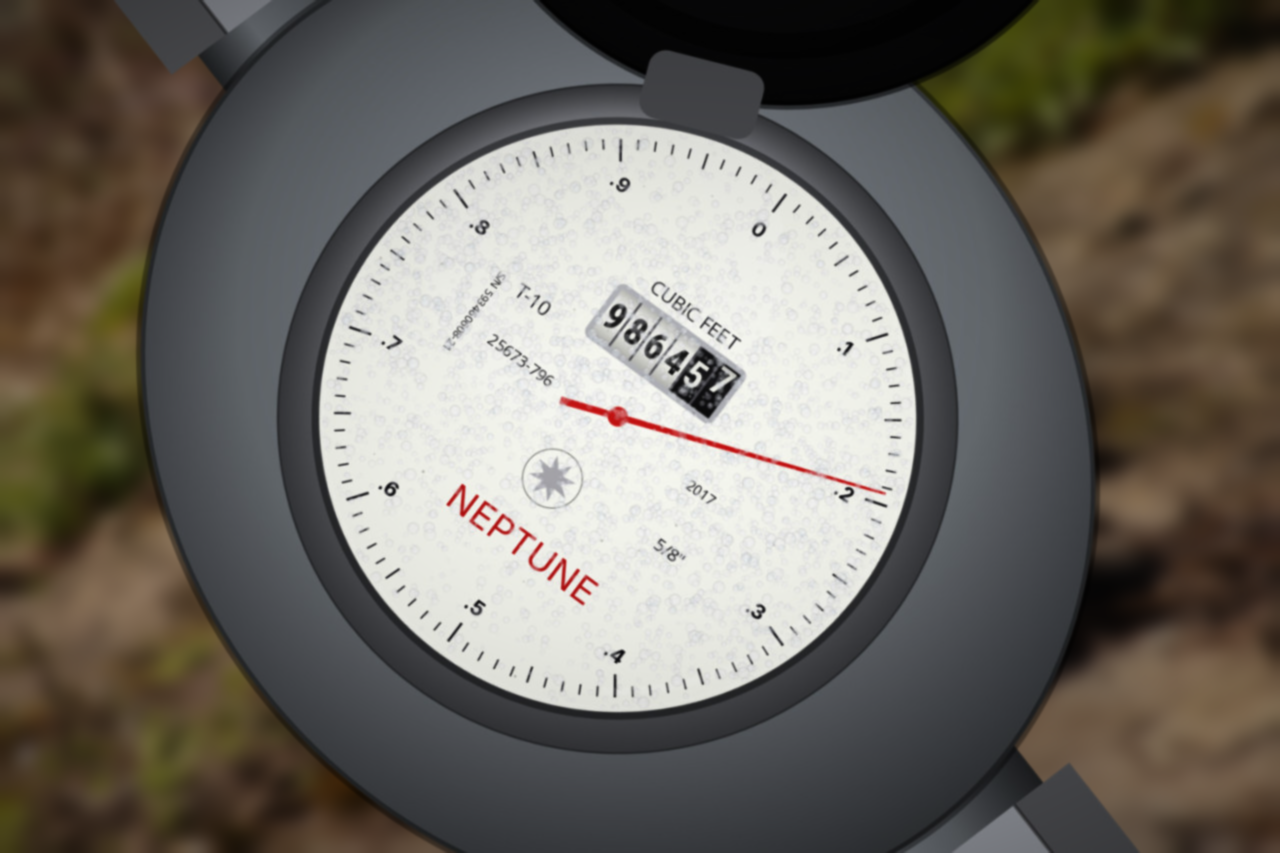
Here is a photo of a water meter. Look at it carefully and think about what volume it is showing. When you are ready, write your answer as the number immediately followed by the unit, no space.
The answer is 986457.19ft³
